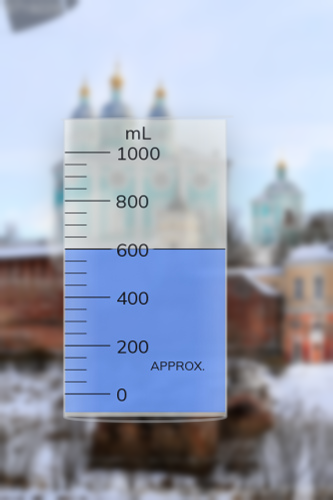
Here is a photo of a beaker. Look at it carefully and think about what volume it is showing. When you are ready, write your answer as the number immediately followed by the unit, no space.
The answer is 600mL
